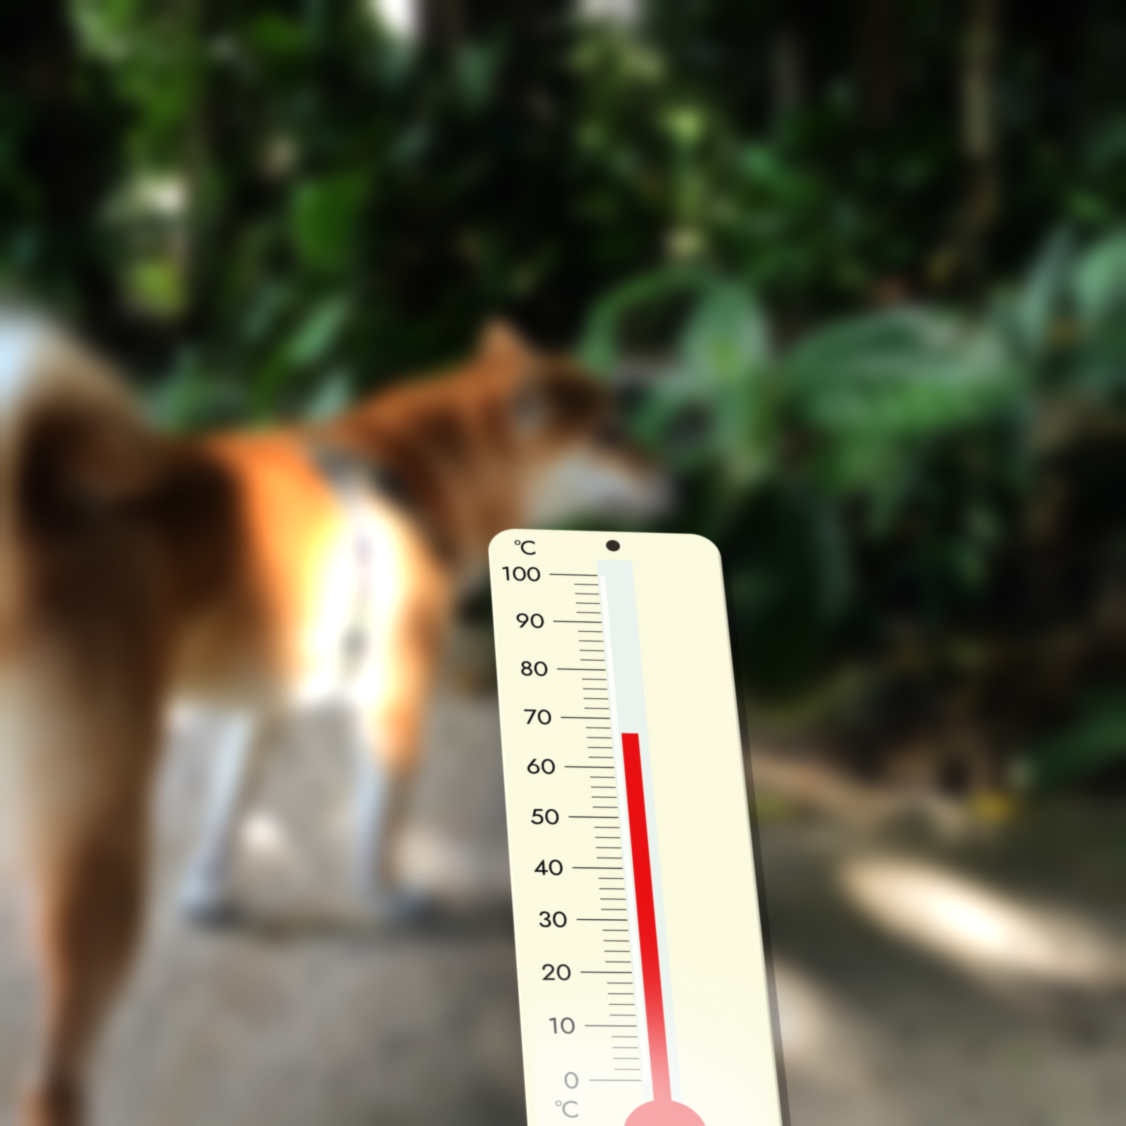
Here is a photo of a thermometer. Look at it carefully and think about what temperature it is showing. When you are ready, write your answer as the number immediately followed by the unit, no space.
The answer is 67°C
